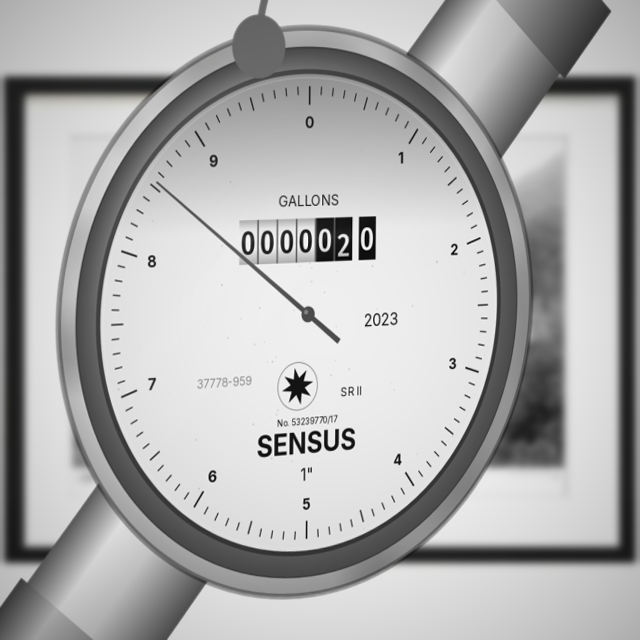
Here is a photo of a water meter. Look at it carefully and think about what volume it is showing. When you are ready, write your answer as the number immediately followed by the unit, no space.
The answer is 18.5gal
